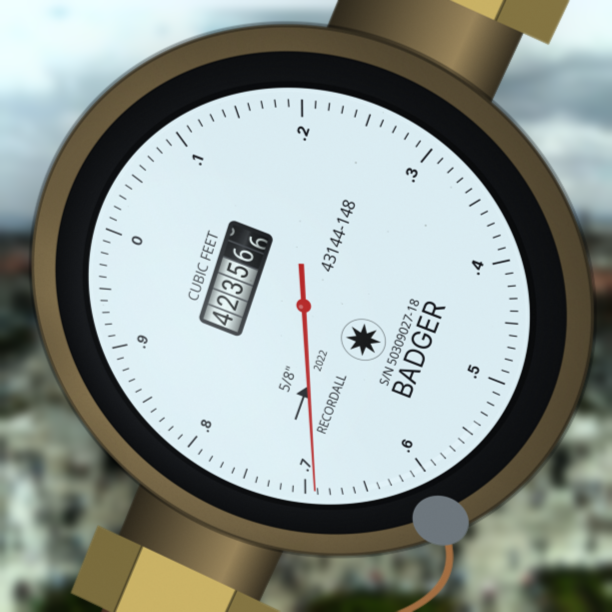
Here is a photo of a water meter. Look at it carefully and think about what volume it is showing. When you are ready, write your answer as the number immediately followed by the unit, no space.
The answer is 423565.69ft³
